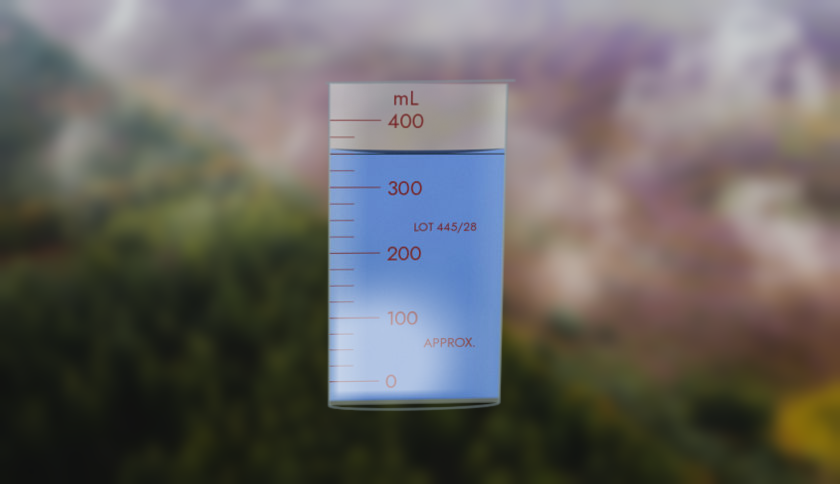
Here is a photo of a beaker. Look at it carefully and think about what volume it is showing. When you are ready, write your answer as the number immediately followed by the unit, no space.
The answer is 350mL
